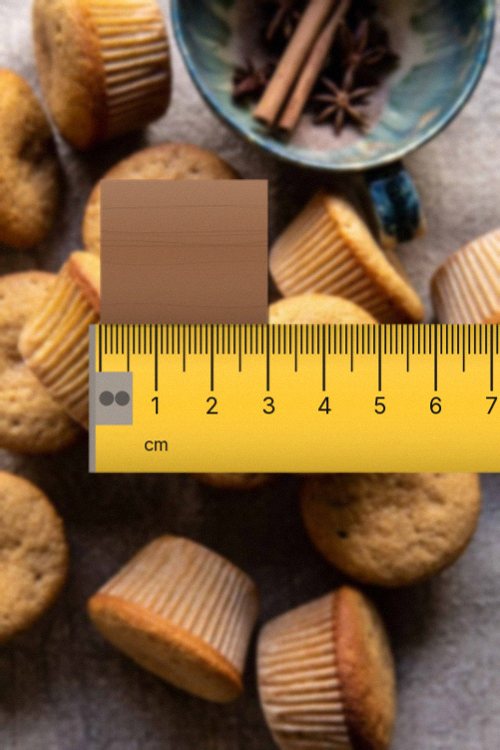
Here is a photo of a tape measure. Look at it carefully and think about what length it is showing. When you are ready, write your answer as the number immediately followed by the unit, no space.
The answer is 3cm
